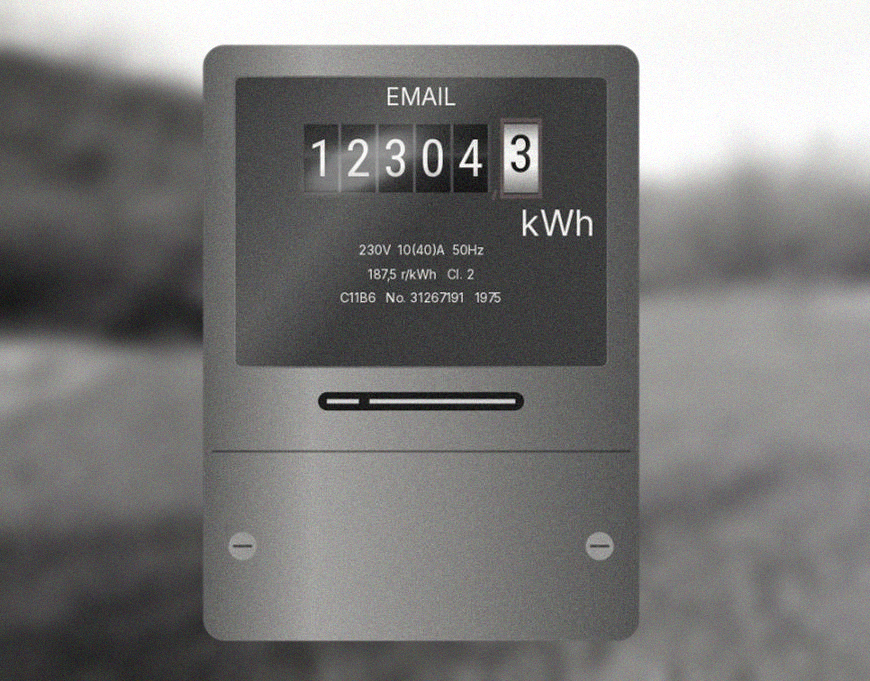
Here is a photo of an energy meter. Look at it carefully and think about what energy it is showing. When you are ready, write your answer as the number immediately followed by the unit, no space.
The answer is 12304.3kWh
